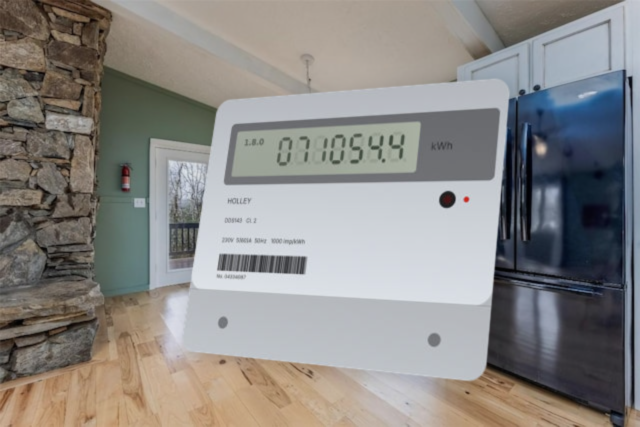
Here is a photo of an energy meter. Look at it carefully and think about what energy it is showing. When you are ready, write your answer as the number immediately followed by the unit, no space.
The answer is 71054.4kWh
